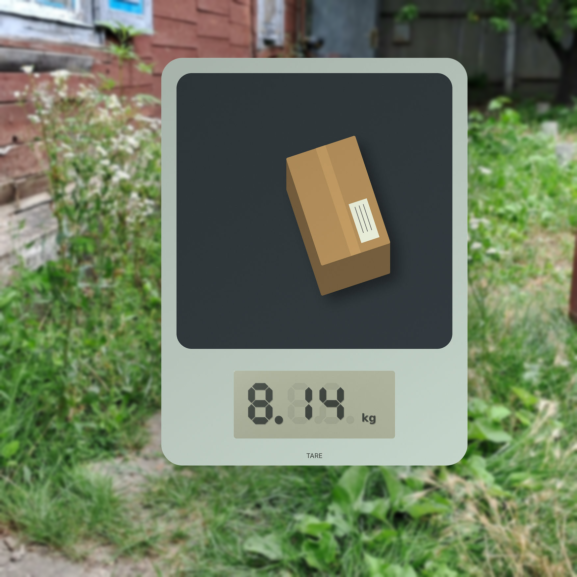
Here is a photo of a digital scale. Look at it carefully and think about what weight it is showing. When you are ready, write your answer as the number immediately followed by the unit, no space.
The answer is 8.14kg
